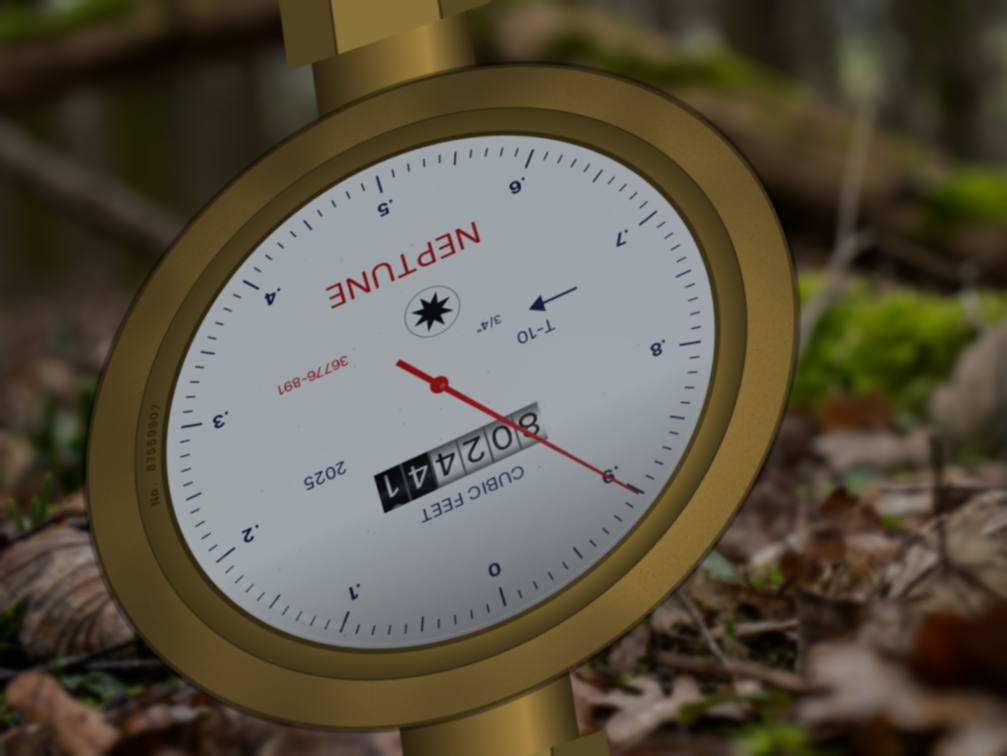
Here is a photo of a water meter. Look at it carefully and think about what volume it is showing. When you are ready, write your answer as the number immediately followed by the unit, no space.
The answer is 802440.90ft³
